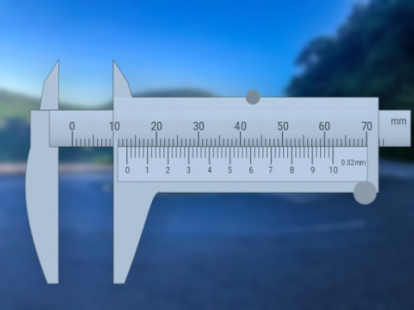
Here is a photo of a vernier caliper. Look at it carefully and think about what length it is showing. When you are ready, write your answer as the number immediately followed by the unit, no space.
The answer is 13.0mm
